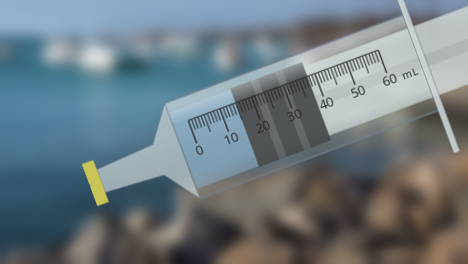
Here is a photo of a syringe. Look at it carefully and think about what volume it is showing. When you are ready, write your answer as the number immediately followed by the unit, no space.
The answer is 15mL
